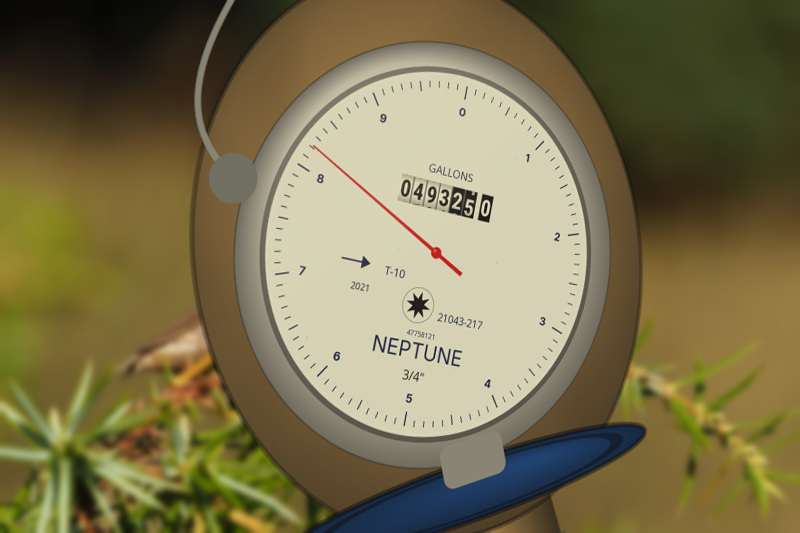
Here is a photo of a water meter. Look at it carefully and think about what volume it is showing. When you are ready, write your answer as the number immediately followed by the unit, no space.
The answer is 493248.2gal
